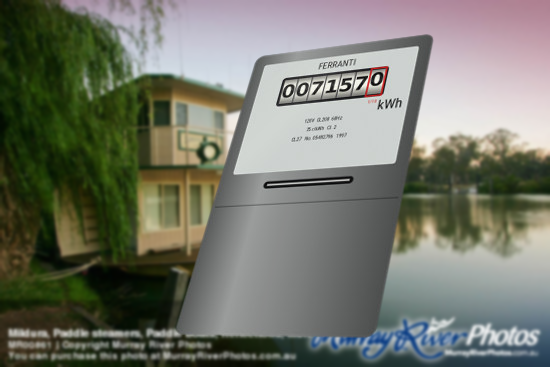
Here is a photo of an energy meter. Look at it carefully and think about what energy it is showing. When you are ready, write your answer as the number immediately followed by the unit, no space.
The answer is 7157.0kWh
